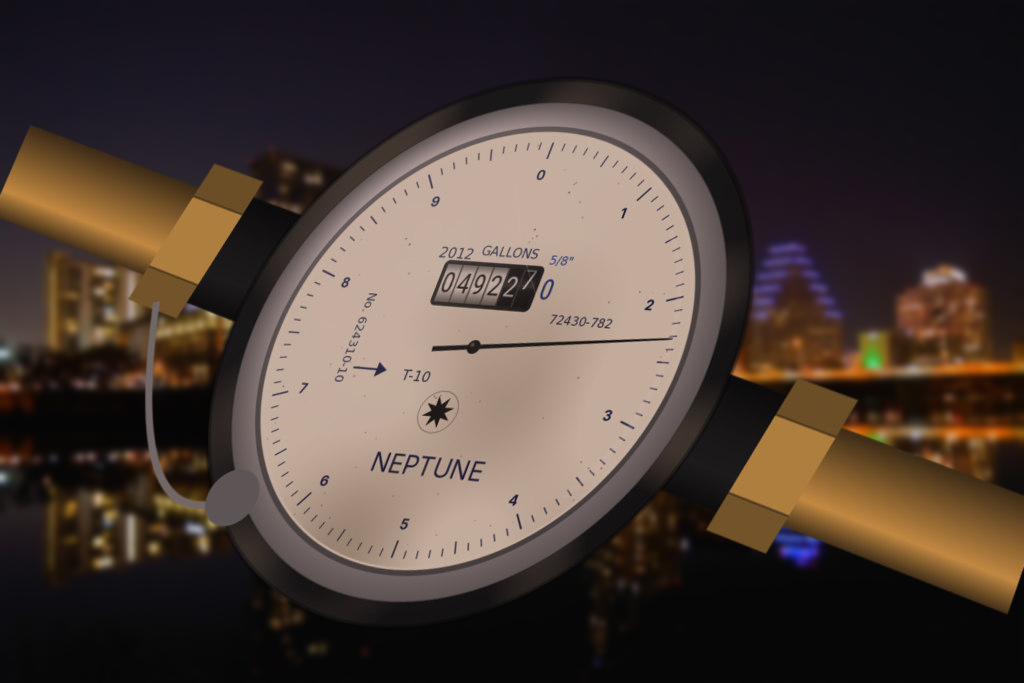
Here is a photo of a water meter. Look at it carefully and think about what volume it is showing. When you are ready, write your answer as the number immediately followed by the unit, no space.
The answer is 492272.3gal
